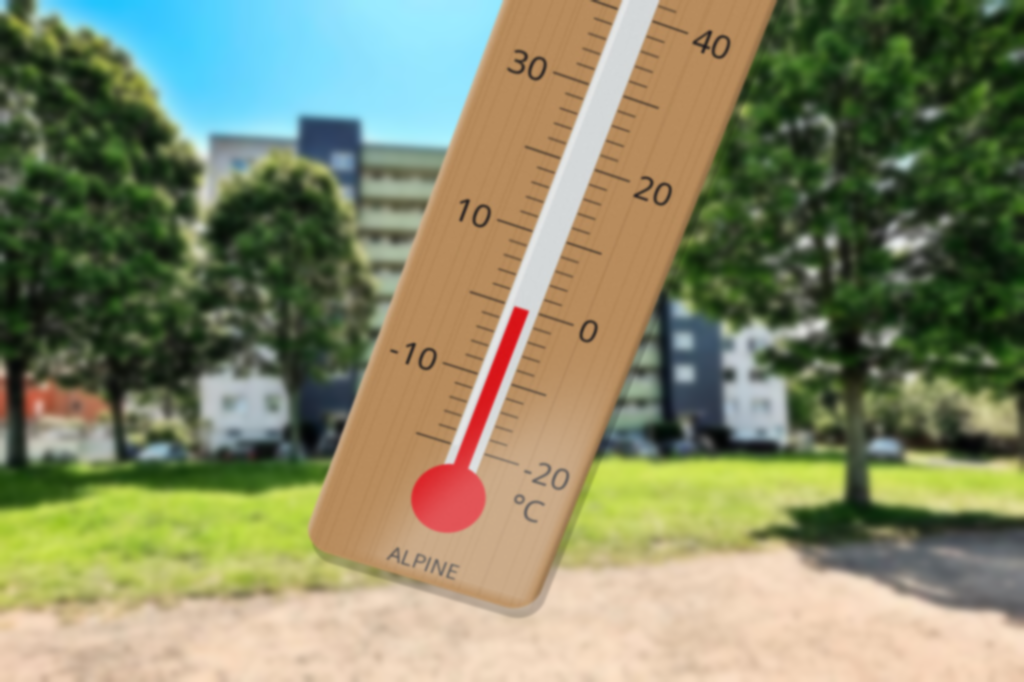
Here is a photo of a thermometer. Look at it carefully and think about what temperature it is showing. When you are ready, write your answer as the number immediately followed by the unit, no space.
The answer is 0°C
